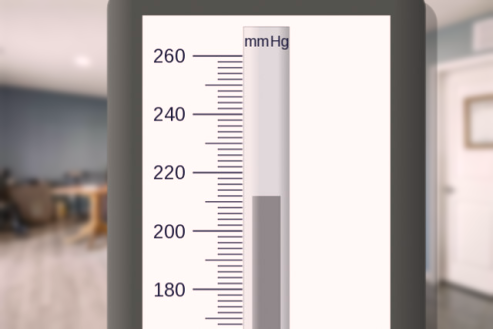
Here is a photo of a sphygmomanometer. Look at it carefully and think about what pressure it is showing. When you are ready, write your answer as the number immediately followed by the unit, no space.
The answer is 212mmHg
